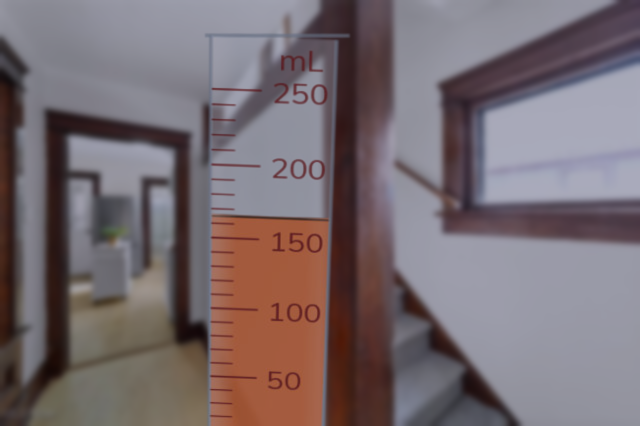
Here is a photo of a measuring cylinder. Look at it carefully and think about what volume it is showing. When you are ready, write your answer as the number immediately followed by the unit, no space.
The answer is 165mL
